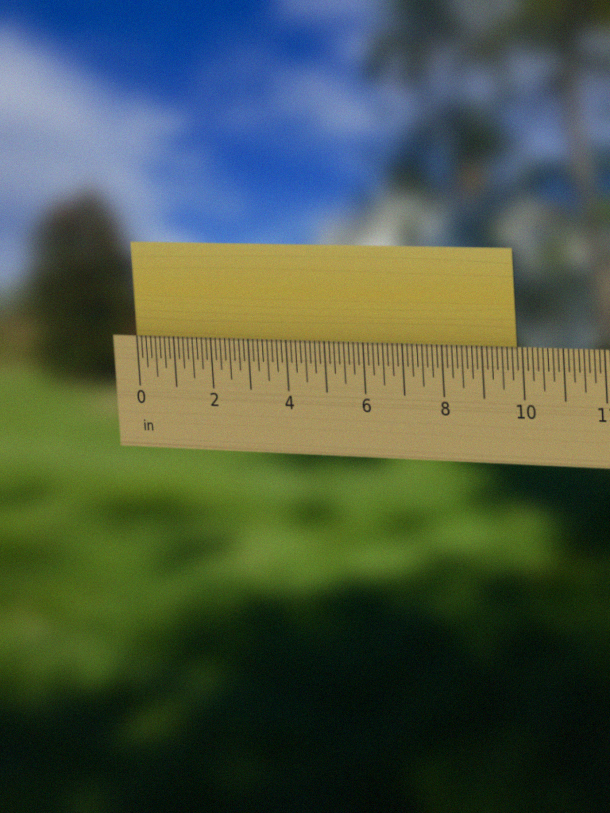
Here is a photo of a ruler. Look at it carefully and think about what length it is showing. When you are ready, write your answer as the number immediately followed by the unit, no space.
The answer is 9.875in
